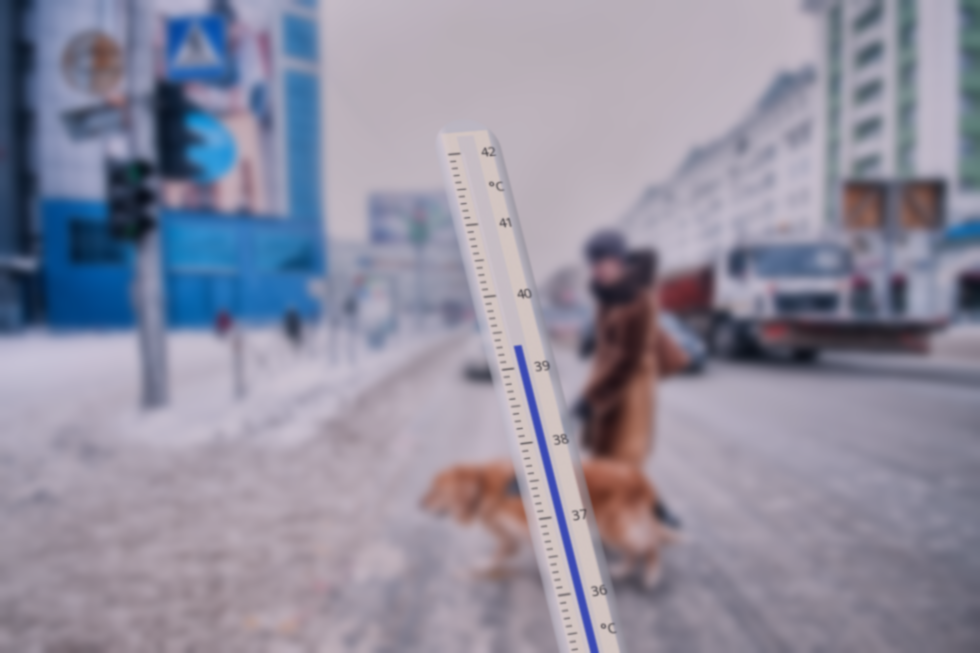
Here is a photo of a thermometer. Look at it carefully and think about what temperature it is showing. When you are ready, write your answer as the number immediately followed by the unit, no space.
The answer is 39.3°C
